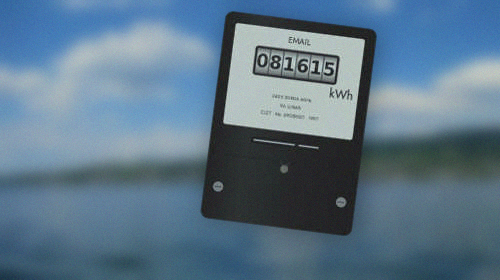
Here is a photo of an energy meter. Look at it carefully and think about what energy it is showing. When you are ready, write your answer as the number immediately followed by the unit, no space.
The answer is 81615kWh
